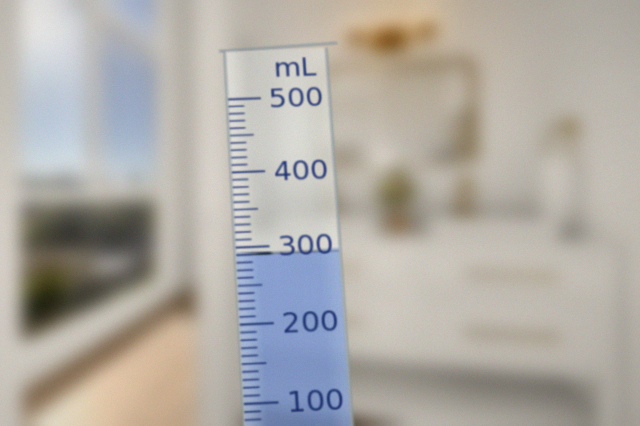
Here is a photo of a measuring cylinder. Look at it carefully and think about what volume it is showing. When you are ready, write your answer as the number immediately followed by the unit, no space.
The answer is 290mL
